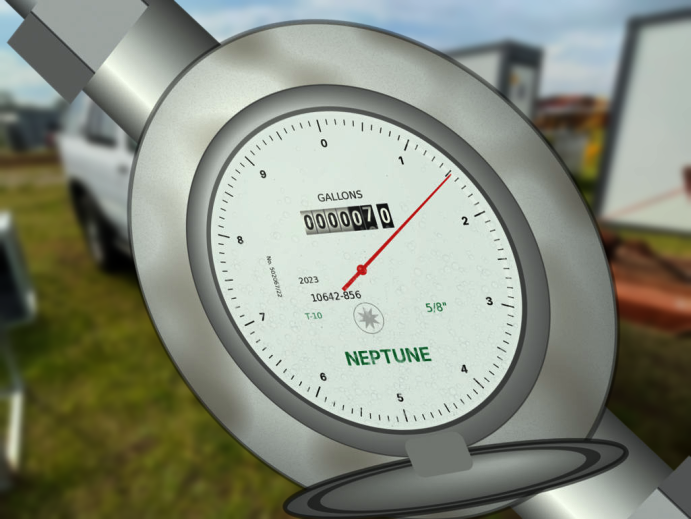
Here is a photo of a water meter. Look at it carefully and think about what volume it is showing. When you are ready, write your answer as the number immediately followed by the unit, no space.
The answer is 71.5gal
